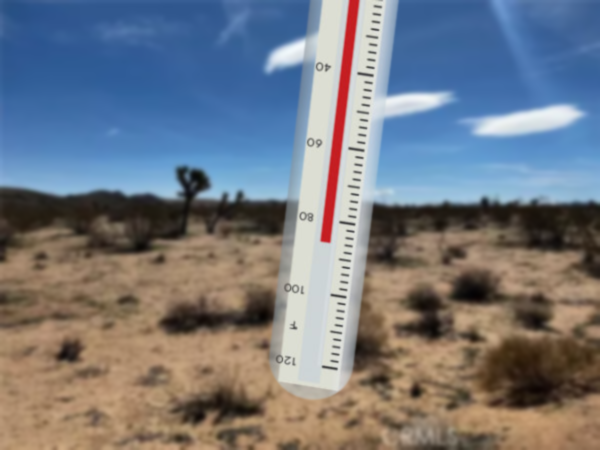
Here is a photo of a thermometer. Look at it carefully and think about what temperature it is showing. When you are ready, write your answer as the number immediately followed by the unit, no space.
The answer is 86°F
